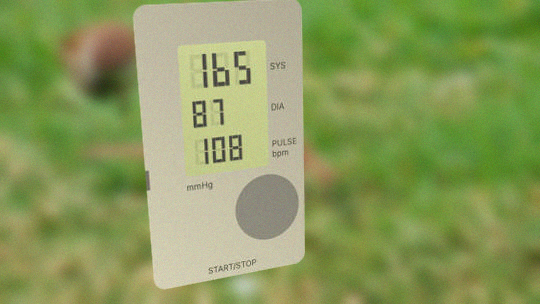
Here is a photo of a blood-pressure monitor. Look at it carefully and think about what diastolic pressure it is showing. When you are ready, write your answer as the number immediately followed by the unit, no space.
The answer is 87mmHg
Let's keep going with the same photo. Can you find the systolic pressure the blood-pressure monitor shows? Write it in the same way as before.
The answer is 165mmHg
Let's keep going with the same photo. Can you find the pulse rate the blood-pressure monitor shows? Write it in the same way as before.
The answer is 108bpm
